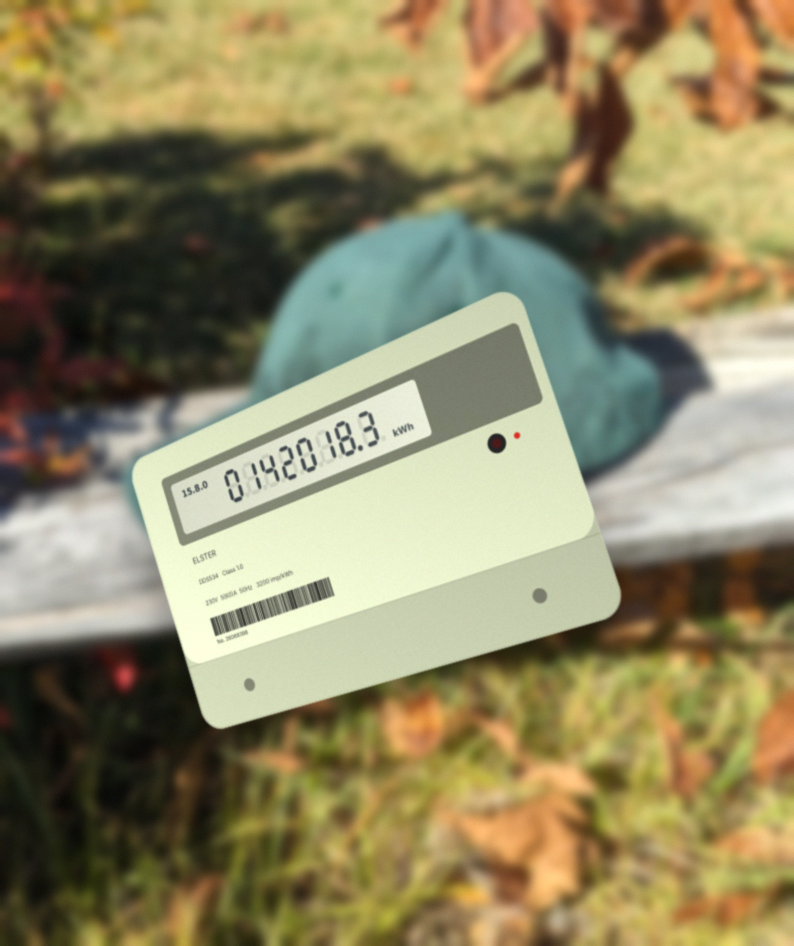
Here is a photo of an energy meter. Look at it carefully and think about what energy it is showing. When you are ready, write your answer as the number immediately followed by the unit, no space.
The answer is 142018.3kWh
